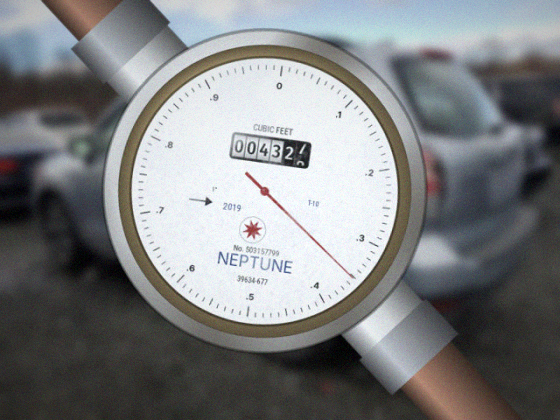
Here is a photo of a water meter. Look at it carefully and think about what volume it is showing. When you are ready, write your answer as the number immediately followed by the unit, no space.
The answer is 4327.35ft³
